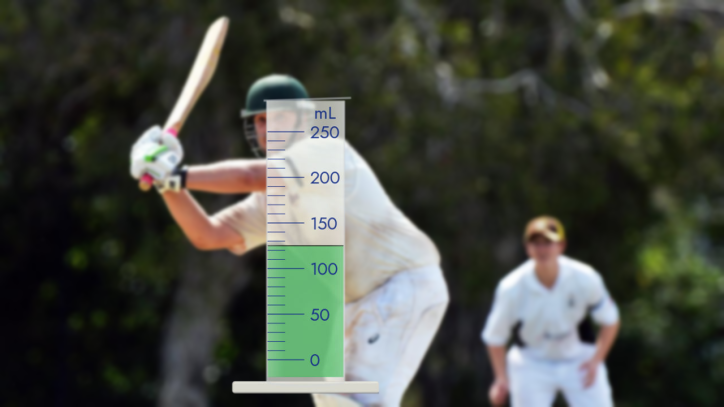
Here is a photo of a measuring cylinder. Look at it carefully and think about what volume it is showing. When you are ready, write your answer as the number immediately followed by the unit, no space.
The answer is 125mL
